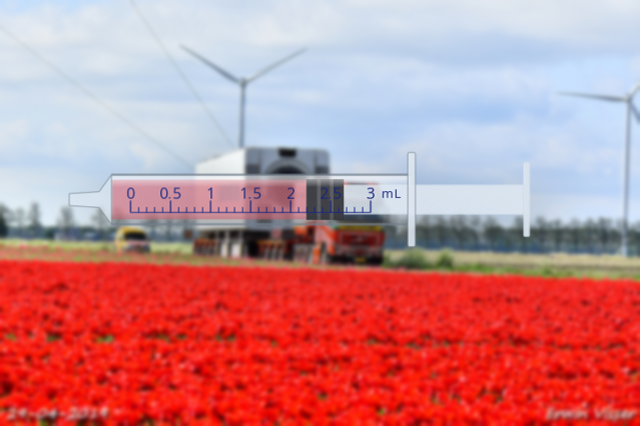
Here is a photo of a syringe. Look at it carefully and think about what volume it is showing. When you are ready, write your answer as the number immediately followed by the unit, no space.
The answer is 2.2mL
